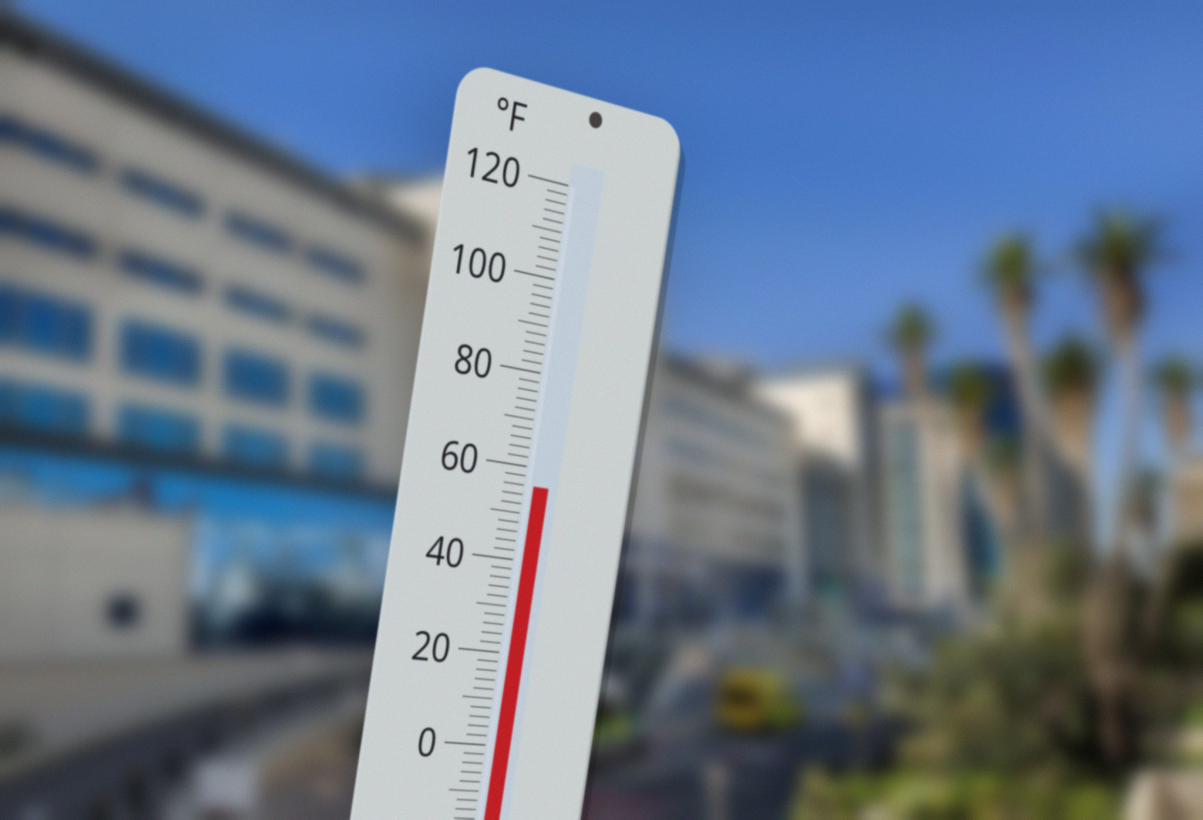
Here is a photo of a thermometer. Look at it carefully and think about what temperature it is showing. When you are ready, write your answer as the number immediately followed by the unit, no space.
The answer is 56°F
